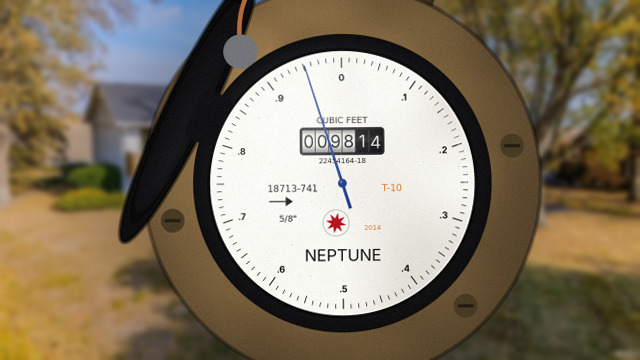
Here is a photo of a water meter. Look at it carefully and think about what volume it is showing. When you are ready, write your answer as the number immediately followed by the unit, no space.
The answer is 9813.95ft³
